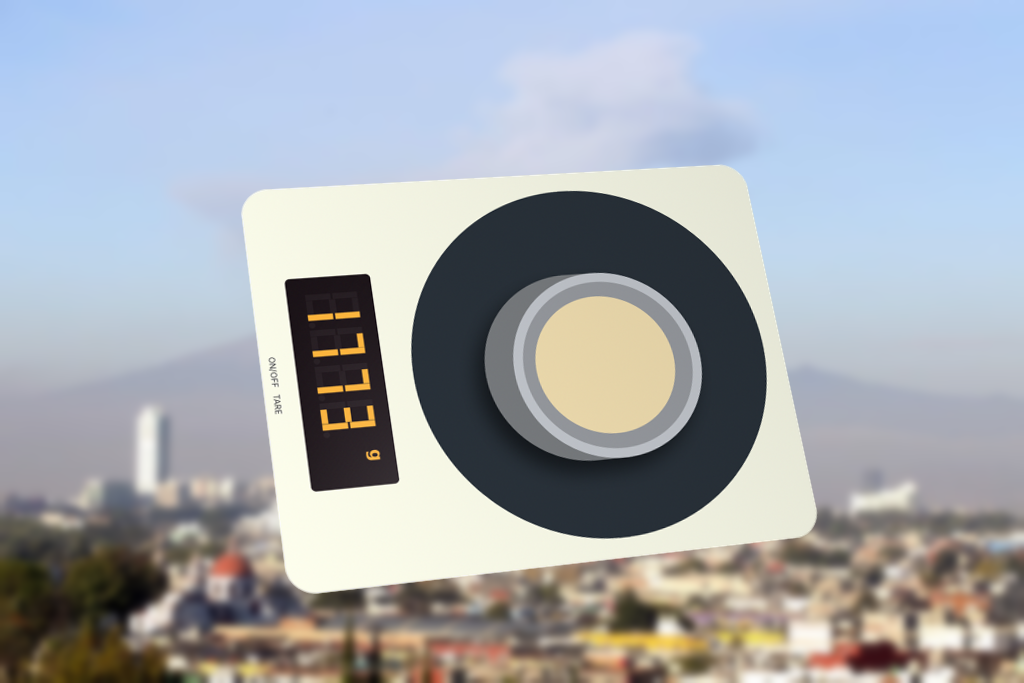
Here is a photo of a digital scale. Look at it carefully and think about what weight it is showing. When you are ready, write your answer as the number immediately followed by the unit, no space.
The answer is 1773g
